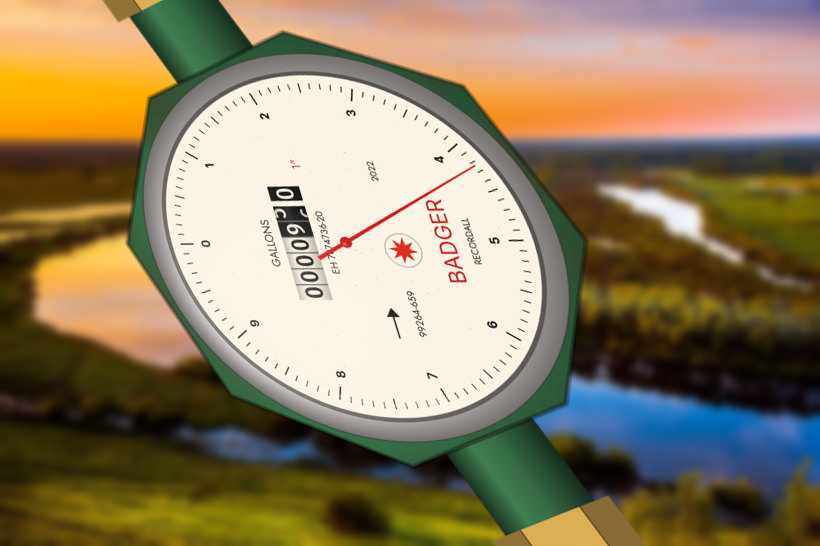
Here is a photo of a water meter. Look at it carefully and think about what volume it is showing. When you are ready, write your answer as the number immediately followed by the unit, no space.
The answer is 954.2gal
